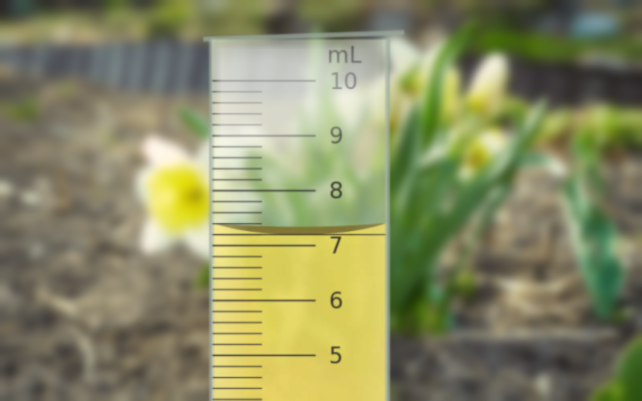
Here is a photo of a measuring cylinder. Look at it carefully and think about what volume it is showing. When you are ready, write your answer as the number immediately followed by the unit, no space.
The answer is 7.2mL
